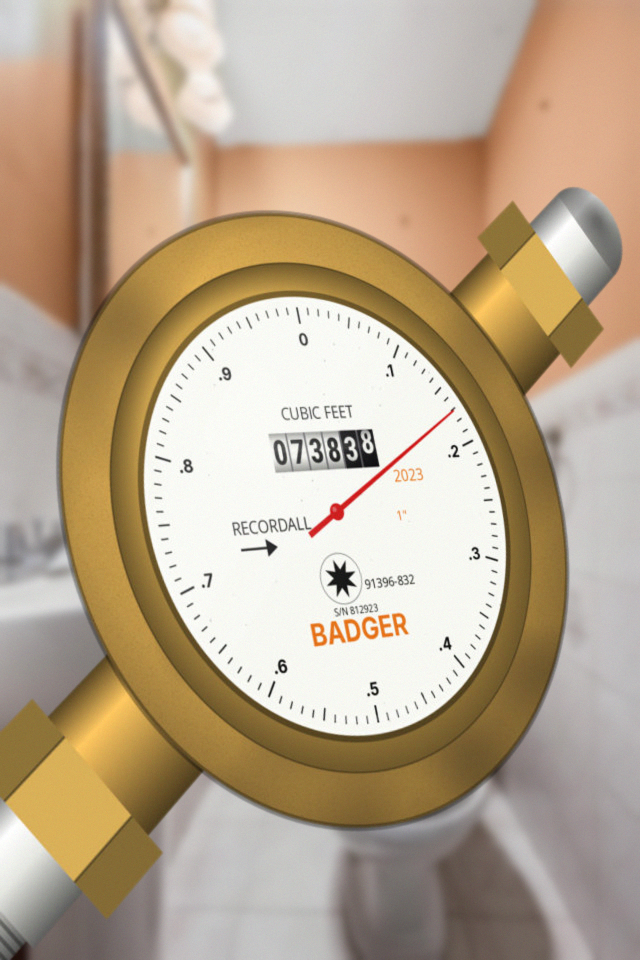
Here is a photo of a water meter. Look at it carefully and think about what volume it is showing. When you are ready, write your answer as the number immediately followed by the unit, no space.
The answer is 73838.17ft³
